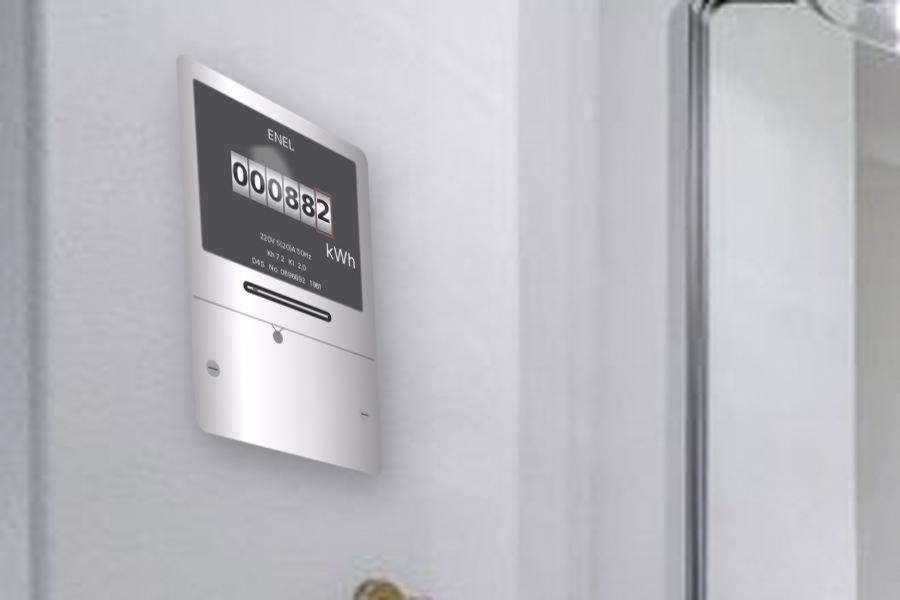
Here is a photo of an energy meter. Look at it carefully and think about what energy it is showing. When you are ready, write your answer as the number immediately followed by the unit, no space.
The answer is 88.2kWh
